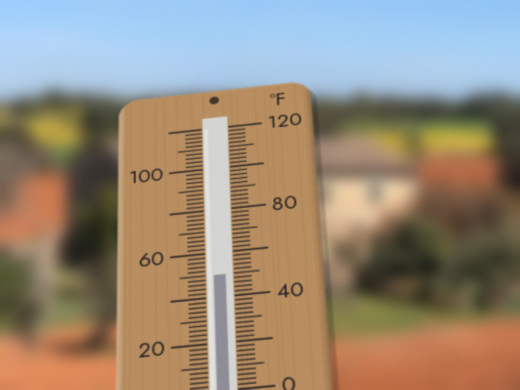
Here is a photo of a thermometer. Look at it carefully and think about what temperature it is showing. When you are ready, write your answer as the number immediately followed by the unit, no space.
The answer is 50°F
